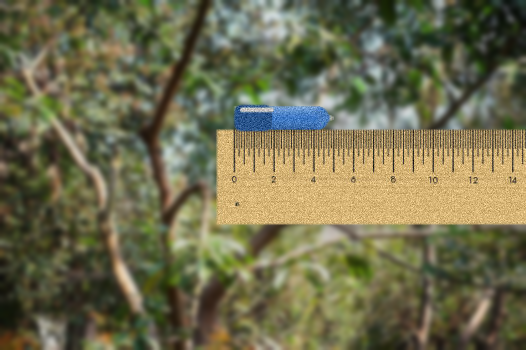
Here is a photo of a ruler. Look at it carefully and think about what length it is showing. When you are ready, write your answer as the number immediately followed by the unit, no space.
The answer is 5in
